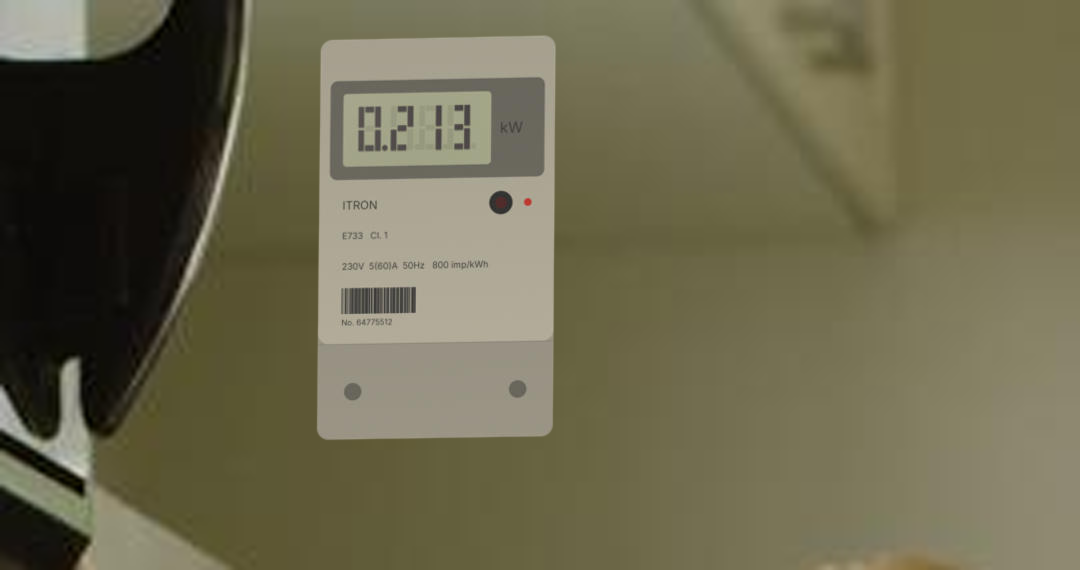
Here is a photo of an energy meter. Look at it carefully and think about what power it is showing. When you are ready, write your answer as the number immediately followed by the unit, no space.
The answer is 0.213kW
